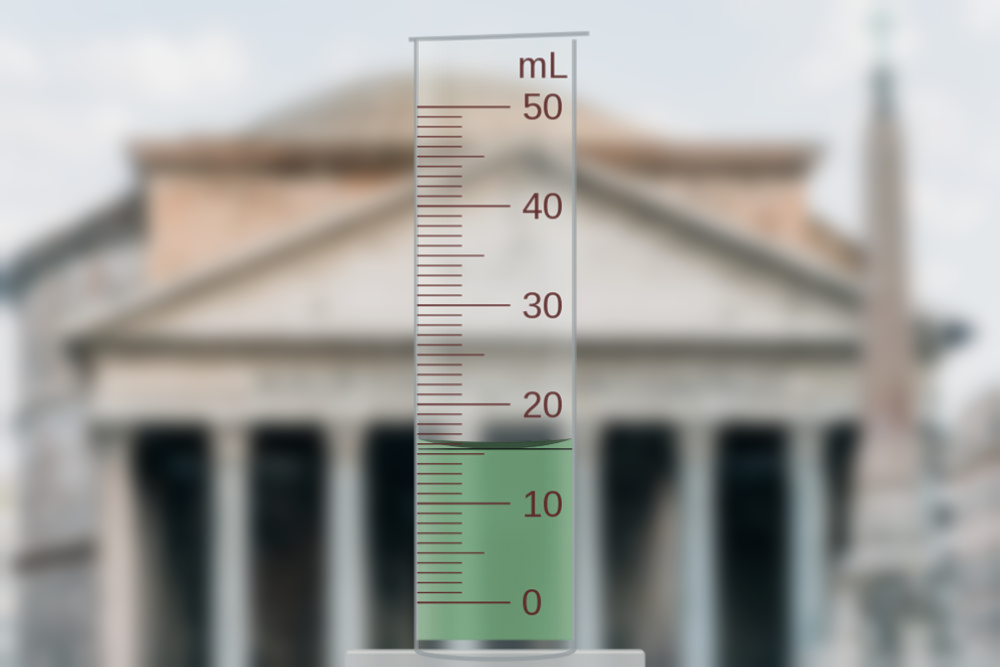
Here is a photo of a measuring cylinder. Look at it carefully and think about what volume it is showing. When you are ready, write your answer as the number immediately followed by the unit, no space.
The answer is 15.5mL
